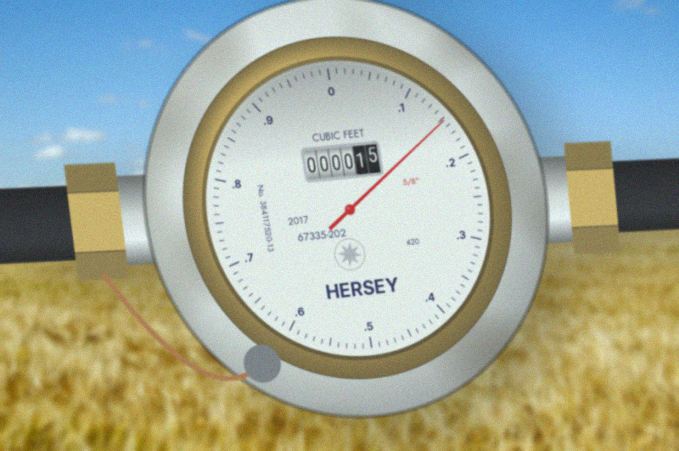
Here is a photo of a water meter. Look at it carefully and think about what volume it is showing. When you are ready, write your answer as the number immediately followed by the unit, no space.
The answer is 15.15ft³
